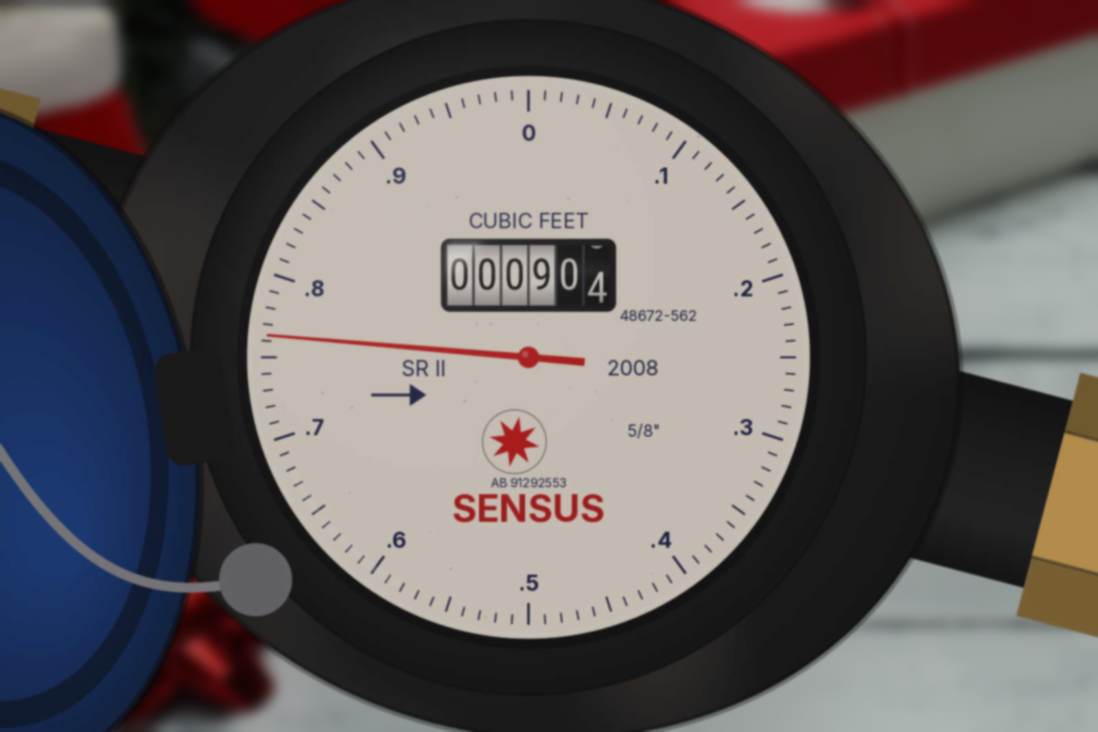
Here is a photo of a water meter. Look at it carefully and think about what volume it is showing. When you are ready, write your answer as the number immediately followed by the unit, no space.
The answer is 903.76ft³
